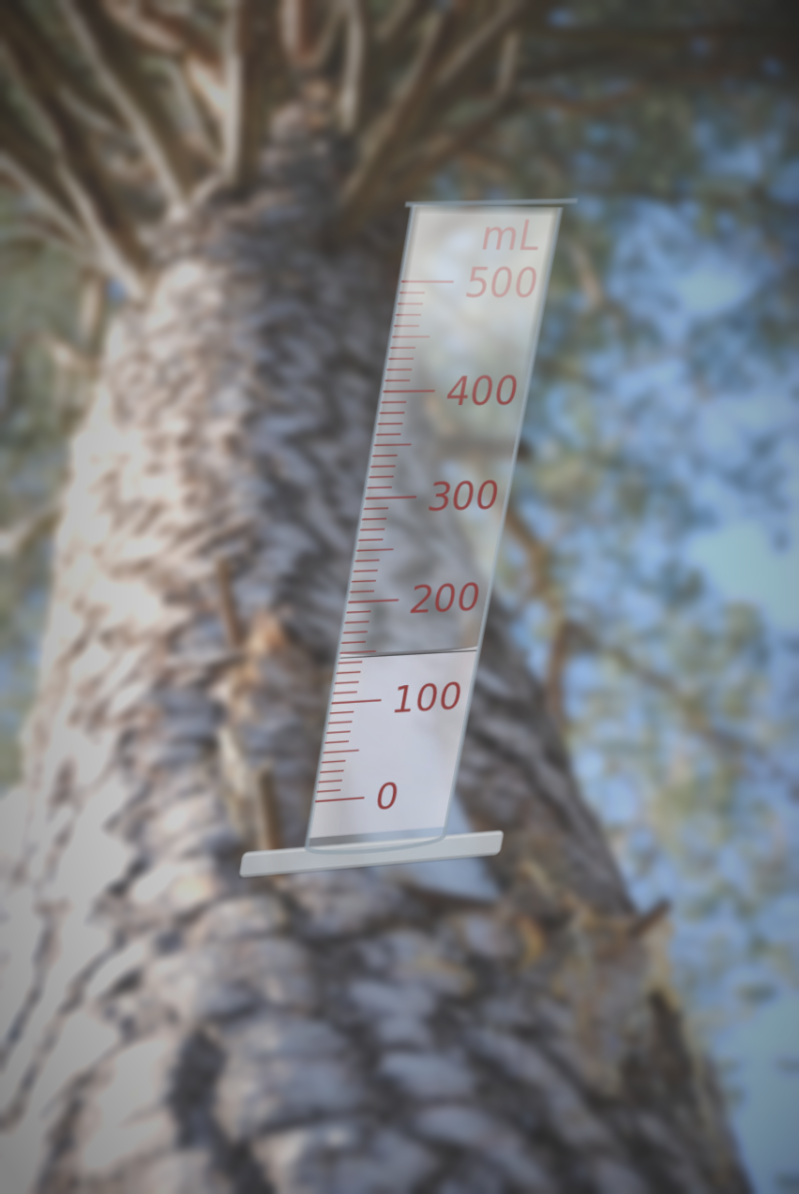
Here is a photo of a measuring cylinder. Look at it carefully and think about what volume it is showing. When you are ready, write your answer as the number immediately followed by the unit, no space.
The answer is 145mL
